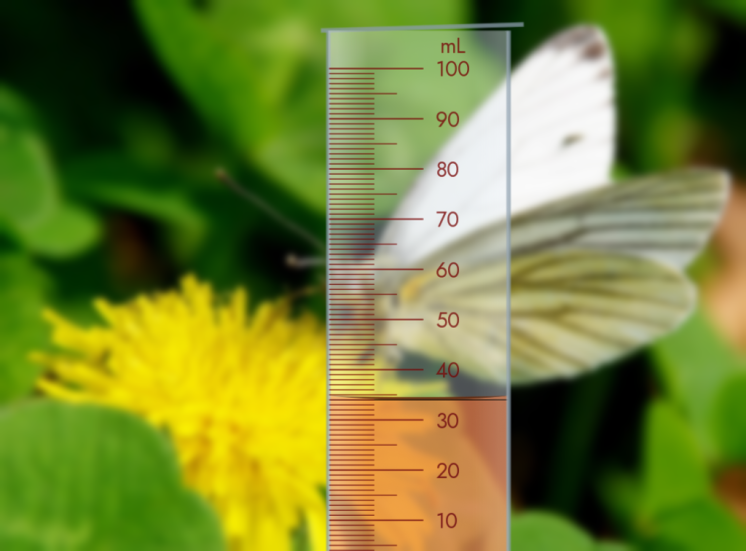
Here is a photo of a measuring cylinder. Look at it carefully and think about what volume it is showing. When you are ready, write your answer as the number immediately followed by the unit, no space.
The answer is 34mL
